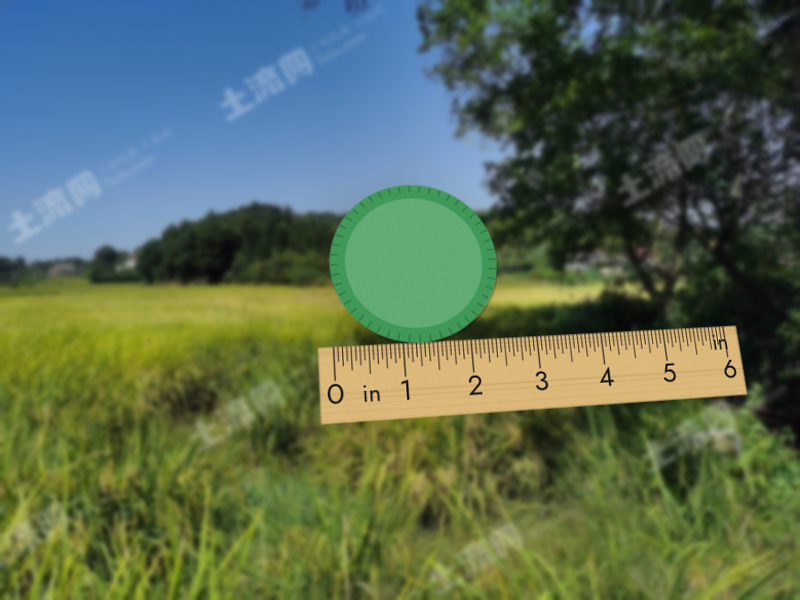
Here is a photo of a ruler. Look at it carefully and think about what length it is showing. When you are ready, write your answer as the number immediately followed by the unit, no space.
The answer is 2.5in
